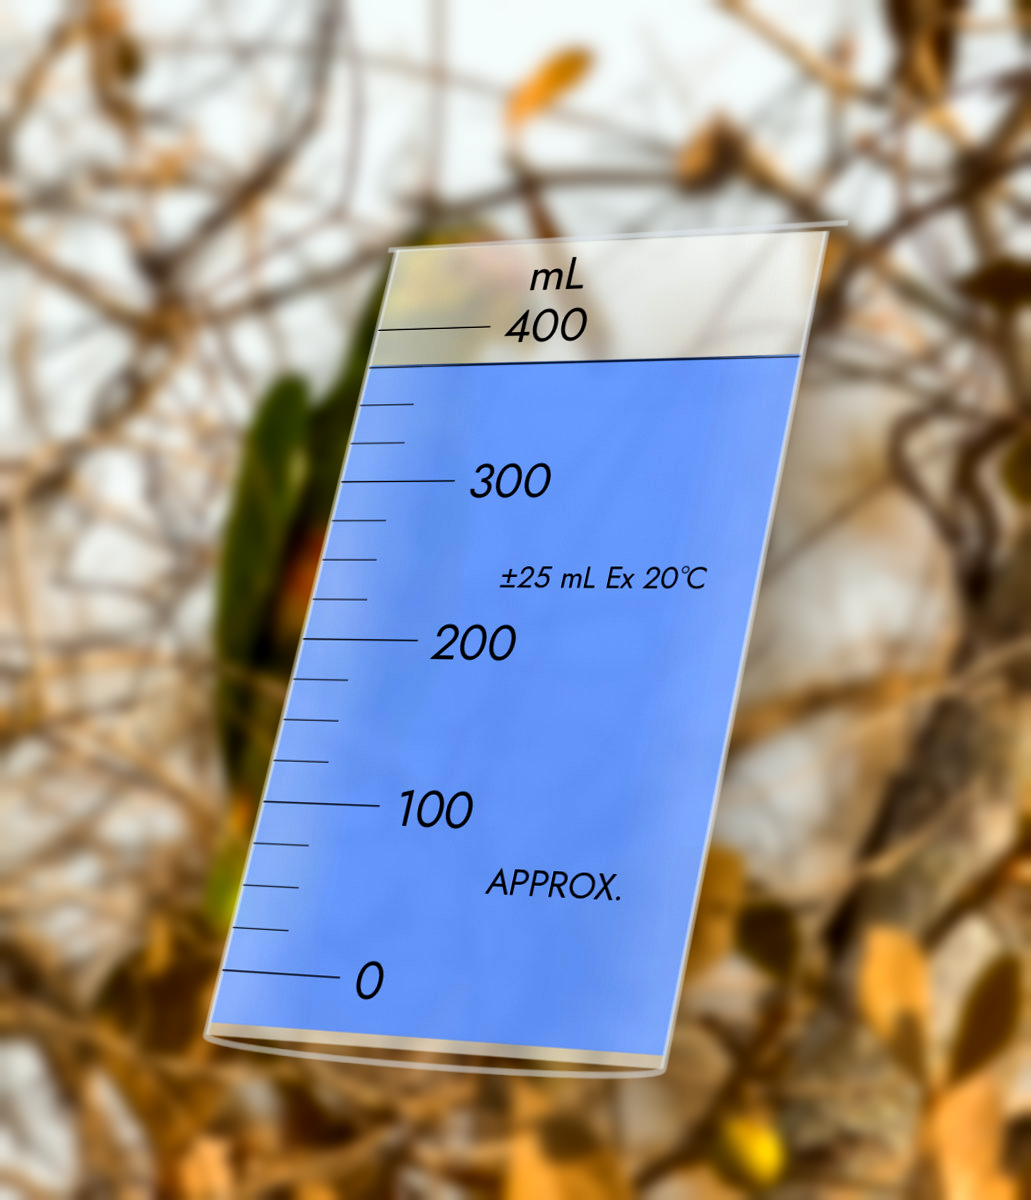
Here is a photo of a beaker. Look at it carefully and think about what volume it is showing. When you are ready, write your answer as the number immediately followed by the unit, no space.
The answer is 375mL
